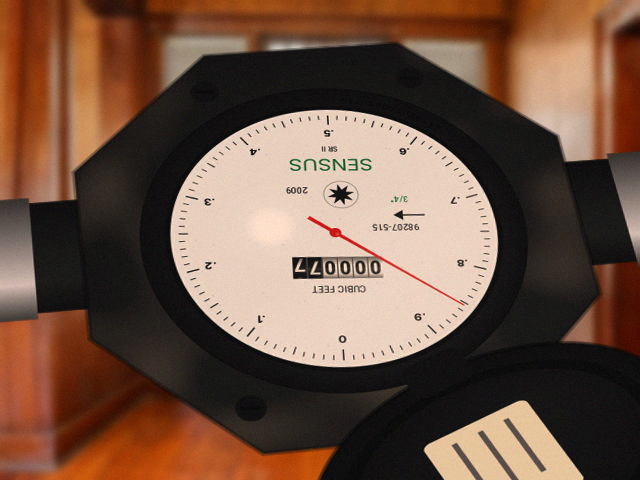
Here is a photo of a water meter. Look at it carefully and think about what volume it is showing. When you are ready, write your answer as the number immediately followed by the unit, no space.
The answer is 76.85ft³
